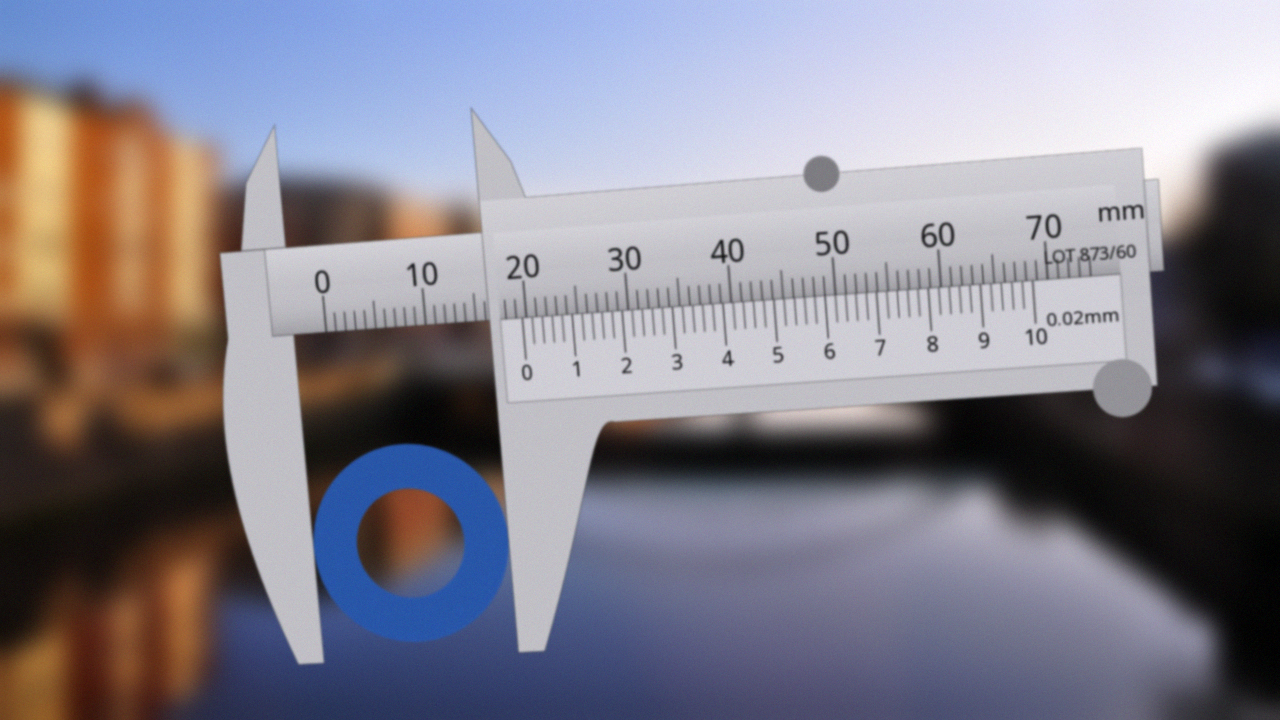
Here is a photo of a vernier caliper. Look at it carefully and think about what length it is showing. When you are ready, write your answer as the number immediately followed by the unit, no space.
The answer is 19.6mm
